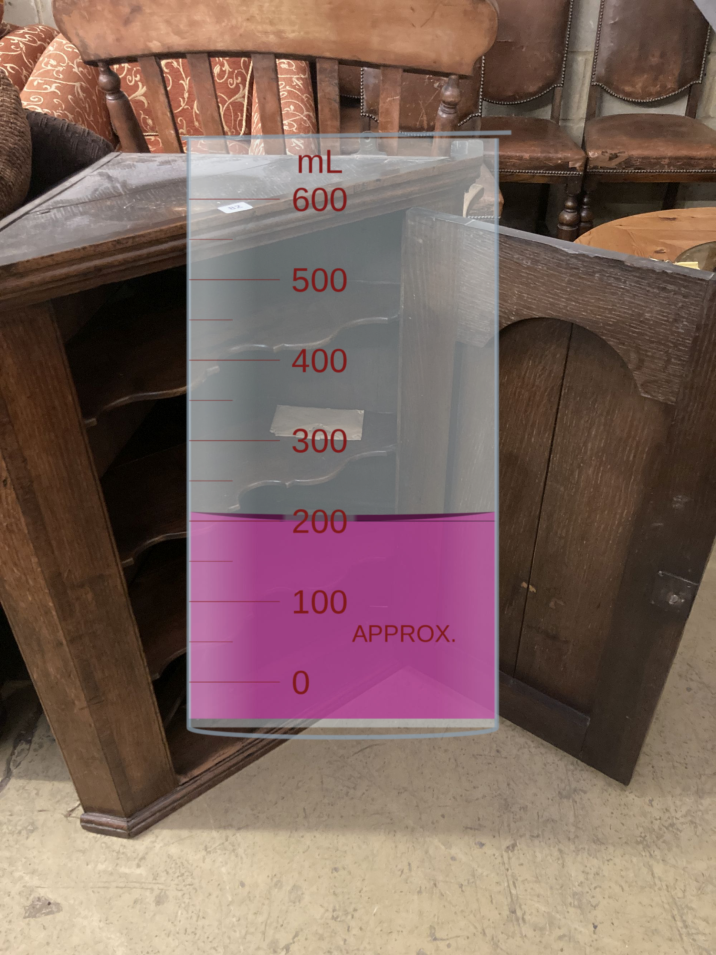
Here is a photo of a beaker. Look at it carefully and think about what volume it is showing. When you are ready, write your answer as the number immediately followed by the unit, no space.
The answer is 200mL
